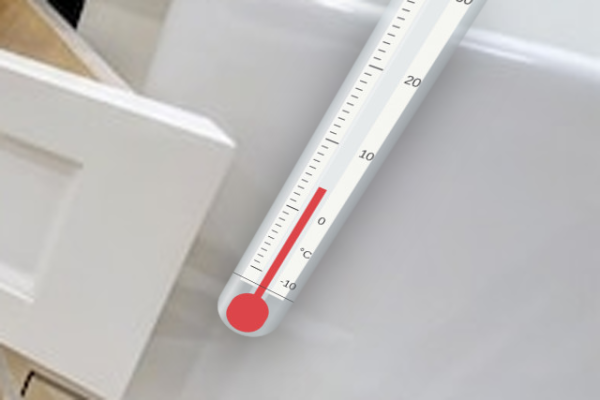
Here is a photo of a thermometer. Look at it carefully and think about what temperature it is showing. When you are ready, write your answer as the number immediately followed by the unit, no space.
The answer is 4°C
